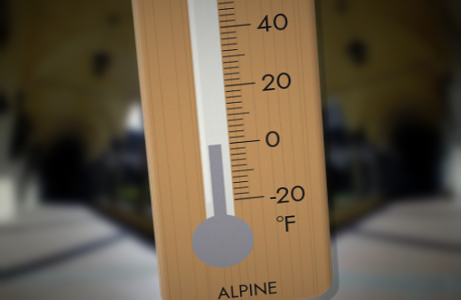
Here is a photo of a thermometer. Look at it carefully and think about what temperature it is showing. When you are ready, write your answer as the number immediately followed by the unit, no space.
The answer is 0°F
